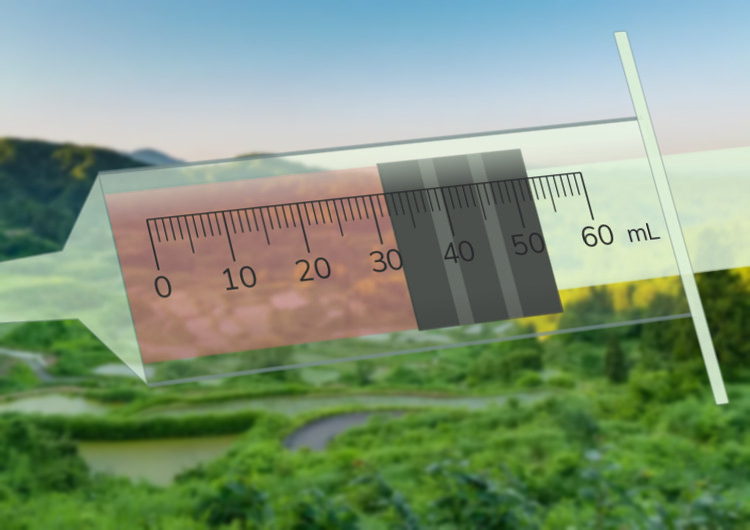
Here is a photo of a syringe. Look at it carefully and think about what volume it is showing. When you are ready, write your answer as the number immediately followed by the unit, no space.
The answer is 32mL
